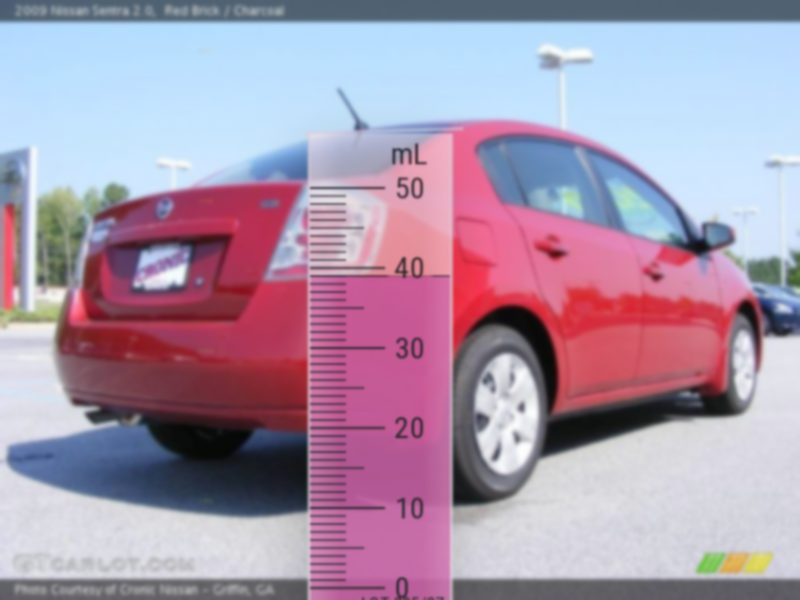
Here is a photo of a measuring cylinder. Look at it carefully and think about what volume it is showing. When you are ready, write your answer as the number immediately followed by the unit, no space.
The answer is 39mL
